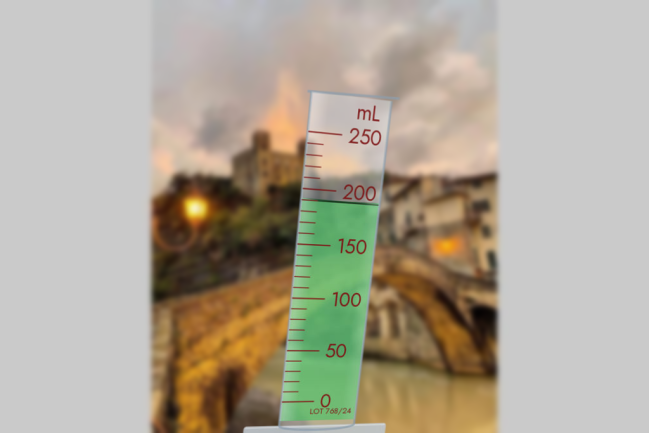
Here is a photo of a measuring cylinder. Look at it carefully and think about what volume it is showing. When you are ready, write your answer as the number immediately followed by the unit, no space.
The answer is 190mL
